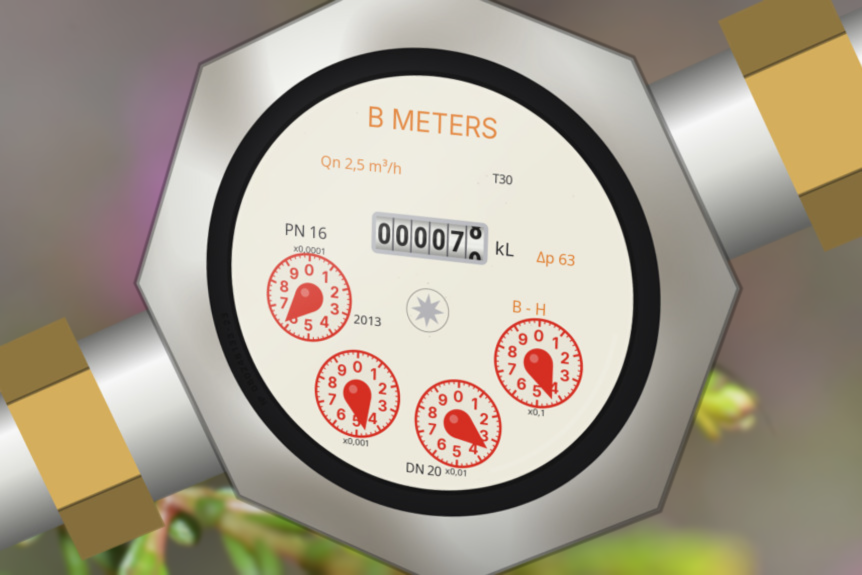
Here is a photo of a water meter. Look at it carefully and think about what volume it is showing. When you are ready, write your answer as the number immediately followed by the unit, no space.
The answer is 78.4346kL
